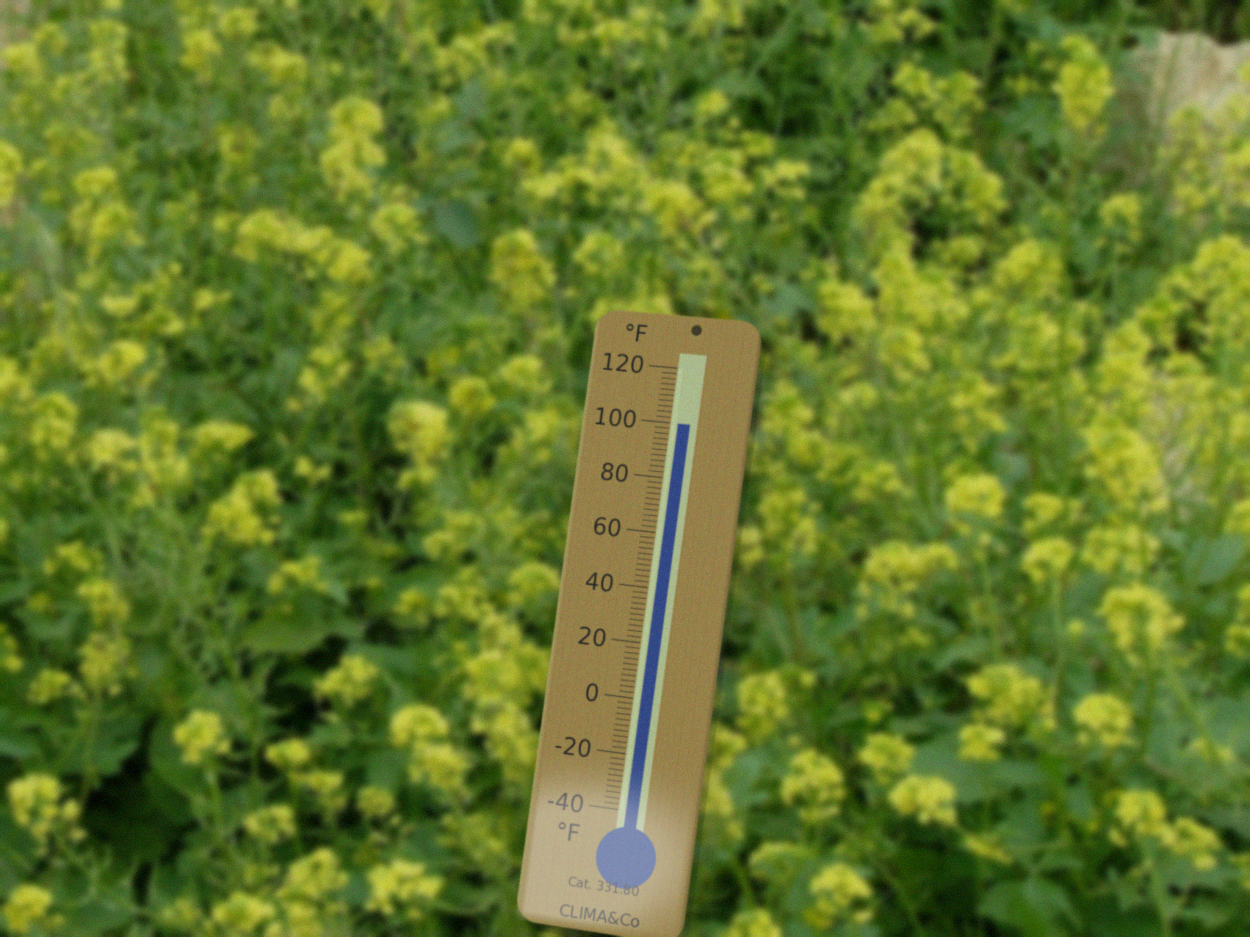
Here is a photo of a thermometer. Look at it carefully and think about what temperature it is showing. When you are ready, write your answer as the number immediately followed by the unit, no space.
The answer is 100°F
